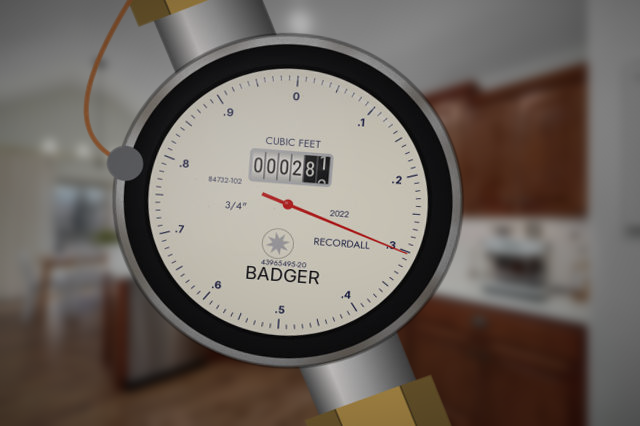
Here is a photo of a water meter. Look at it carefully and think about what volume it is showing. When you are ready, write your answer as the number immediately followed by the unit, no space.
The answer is 281.30ft³
